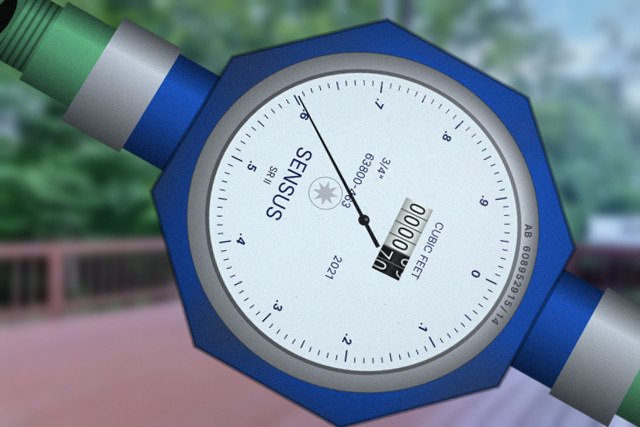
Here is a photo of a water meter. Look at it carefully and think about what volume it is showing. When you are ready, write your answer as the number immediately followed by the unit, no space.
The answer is 69.60ft³
